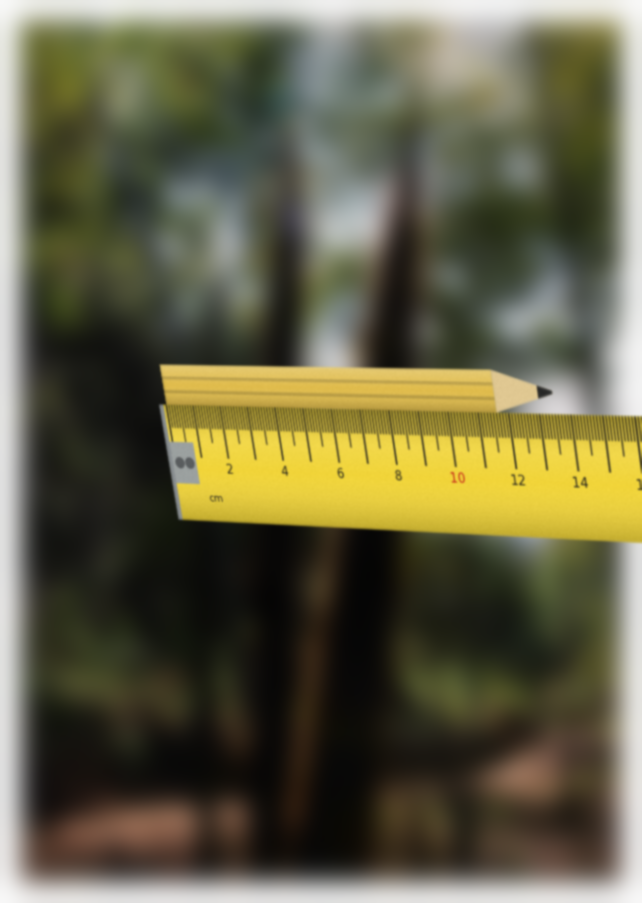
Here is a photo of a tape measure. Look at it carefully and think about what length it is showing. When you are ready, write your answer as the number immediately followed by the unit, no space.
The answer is 13.5cm
